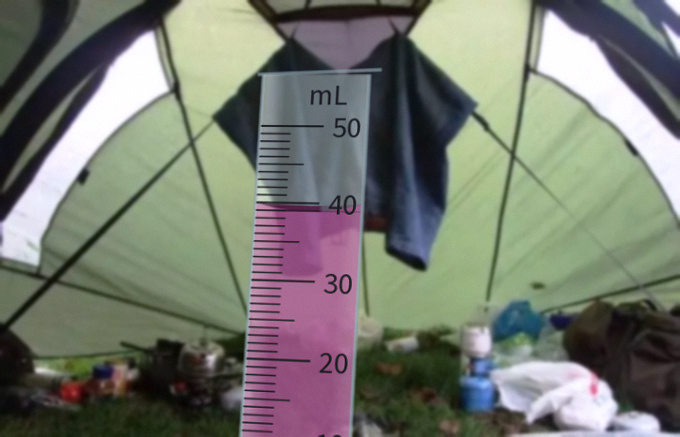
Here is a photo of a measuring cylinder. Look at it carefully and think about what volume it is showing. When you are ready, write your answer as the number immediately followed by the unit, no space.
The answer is 39mL
